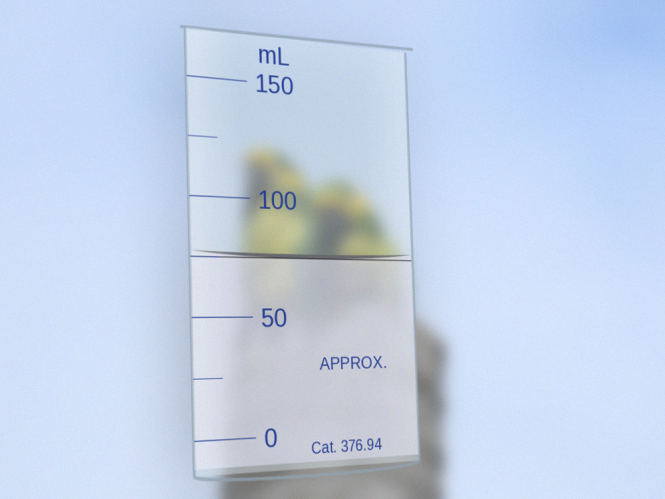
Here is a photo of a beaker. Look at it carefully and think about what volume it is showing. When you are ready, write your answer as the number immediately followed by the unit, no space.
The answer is 75mL
